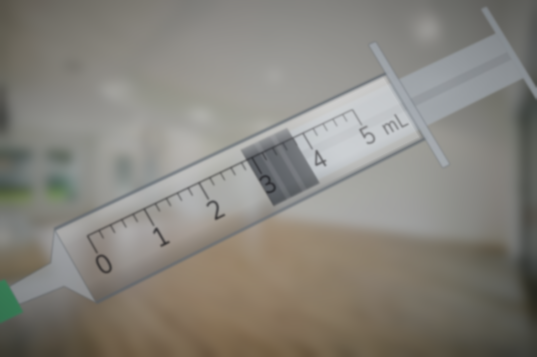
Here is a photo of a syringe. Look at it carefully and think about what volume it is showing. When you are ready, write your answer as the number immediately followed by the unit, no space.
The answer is 2.9mL
